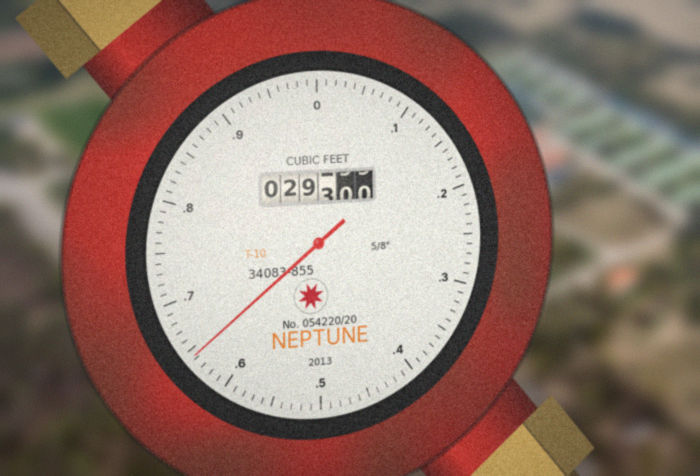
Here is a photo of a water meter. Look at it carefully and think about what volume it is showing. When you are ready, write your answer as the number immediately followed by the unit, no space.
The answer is 29299.64ft³
